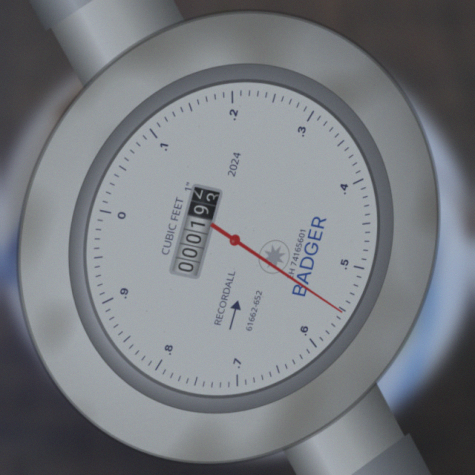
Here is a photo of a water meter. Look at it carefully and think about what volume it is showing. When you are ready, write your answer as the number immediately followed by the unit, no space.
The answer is 192.55ft³
